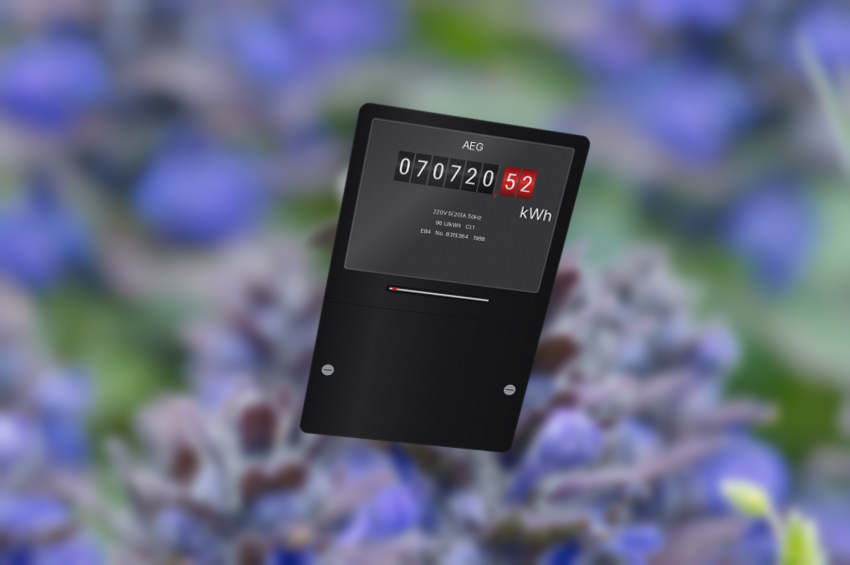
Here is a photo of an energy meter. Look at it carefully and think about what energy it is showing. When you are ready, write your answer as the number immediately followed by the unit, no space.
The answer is 70720.52kWh
